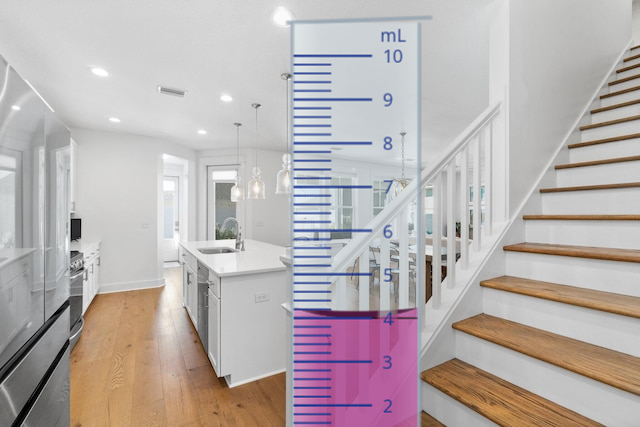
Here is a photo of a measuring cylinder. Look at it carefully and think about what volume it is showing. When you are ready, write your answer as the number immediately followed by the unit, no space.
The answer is 4mL
